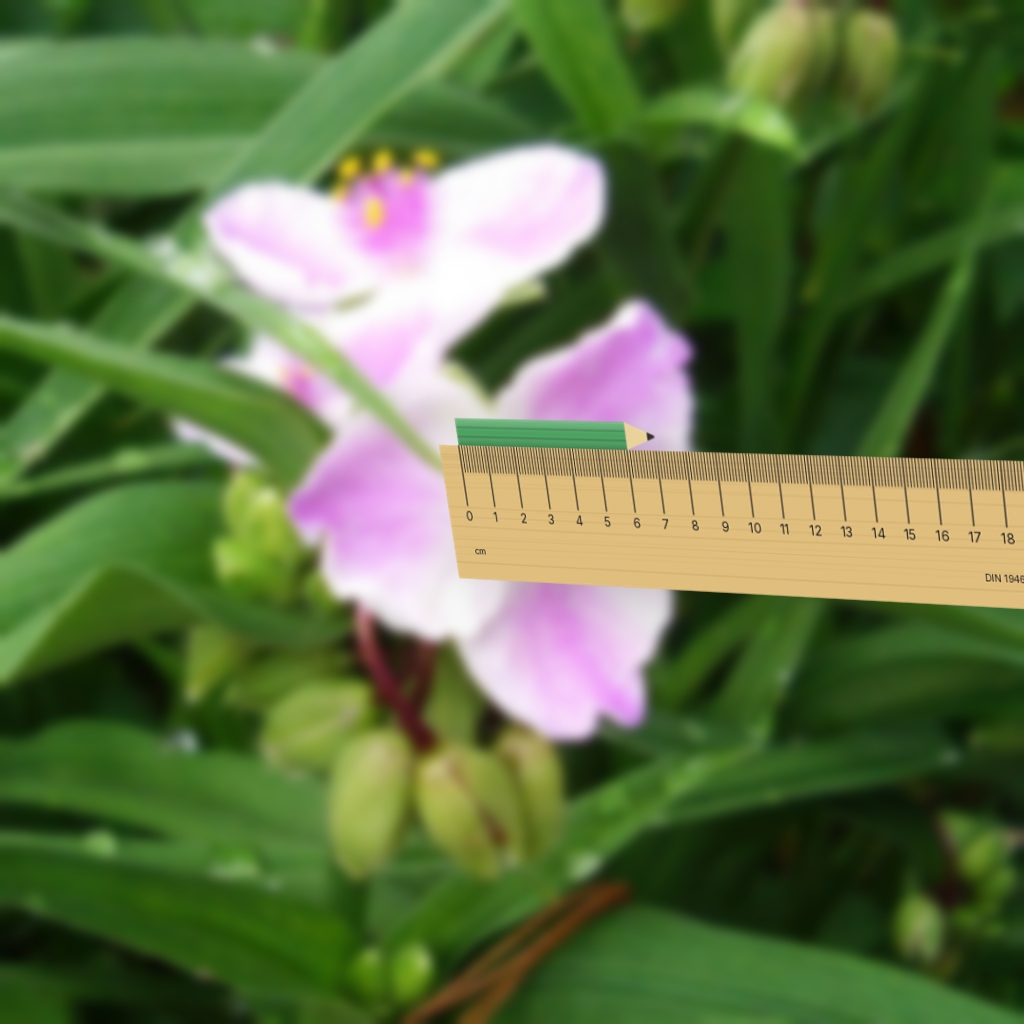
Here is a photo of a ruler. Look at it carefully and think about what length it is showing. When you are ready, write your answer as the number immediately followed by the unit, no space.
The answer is 7cm
